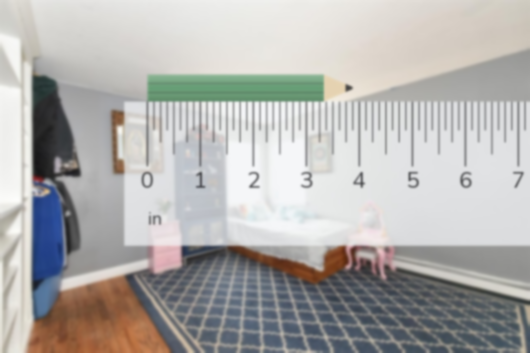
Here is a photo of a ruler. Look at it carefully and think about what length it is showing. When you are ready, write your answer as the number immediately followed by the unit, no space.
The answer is 3.875in
